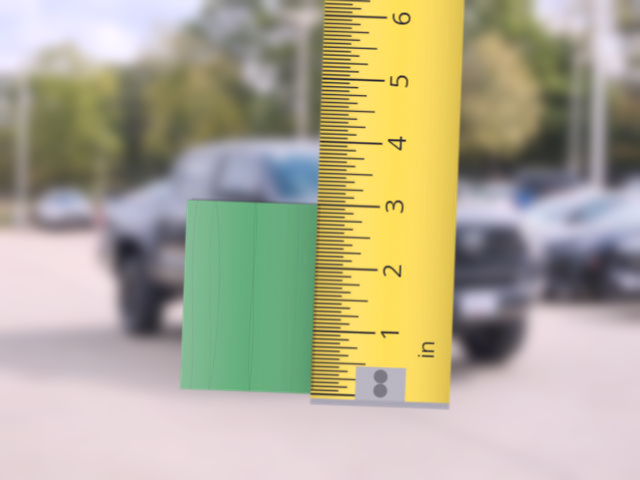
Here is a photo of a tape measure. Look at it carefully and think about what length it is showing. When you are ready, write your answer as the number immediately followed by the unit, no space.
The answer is 3in
